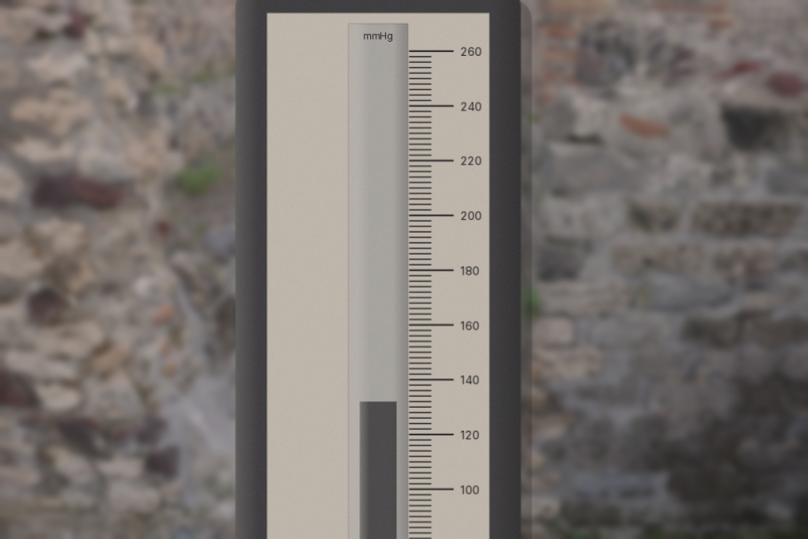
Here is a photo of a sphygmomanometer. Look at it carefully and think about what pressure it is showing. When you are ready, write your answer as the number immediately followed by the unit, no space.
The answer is 132mmHg
